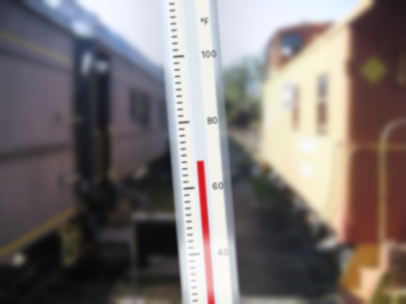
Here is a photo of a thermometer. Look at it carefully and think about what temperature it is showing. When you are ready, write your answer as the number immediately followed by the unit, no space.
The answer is 68°F
